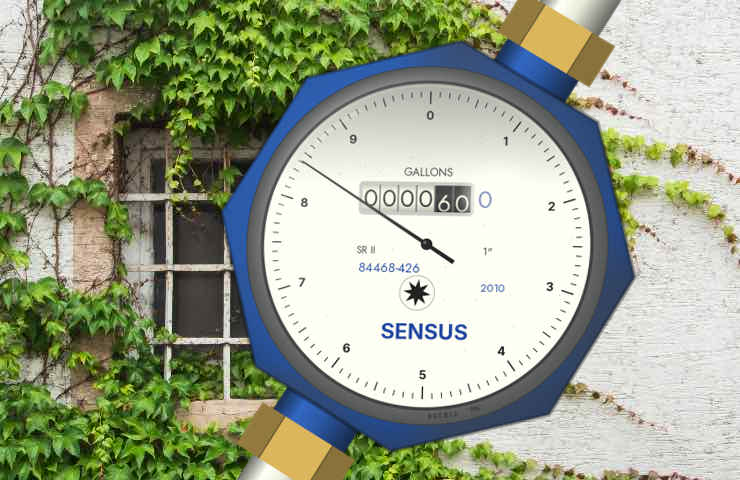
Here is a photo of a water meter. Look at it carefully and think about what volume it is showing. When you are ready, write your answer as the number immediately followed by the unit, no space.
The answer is 598.4gal
